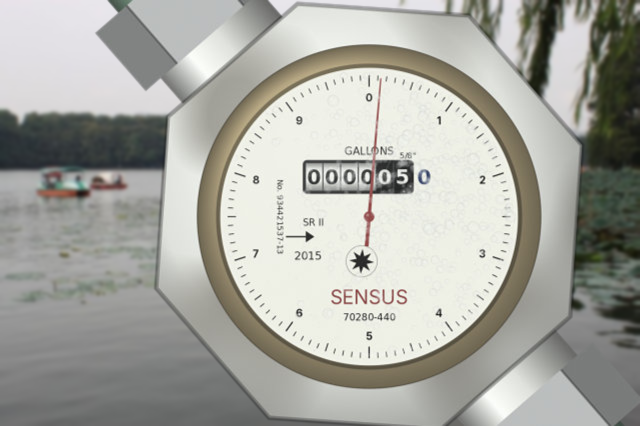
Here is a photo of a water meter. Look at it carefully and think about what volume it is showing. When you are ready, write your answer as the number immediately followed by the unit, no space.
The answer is 50.1gal
